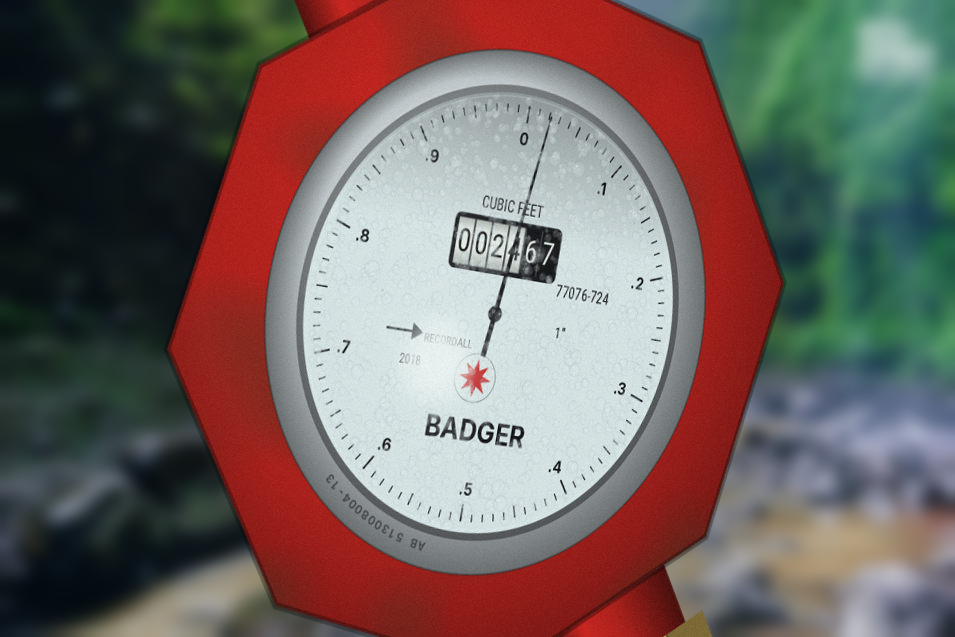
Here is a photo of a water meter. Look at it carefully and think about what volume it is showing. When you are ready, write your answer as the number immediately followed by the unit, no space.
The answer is 2467.02ft³
